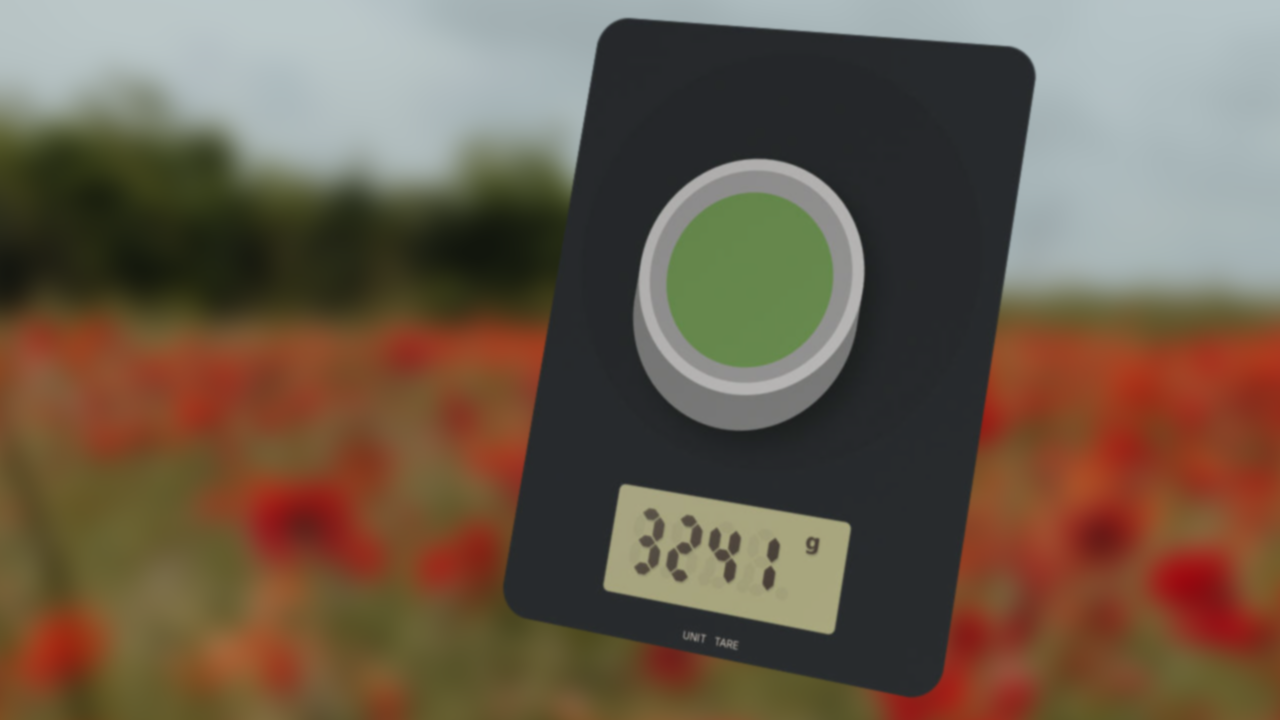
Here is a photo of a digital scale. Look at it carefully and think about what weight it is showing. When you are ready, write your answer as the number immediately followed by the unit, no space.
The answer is 3241g
